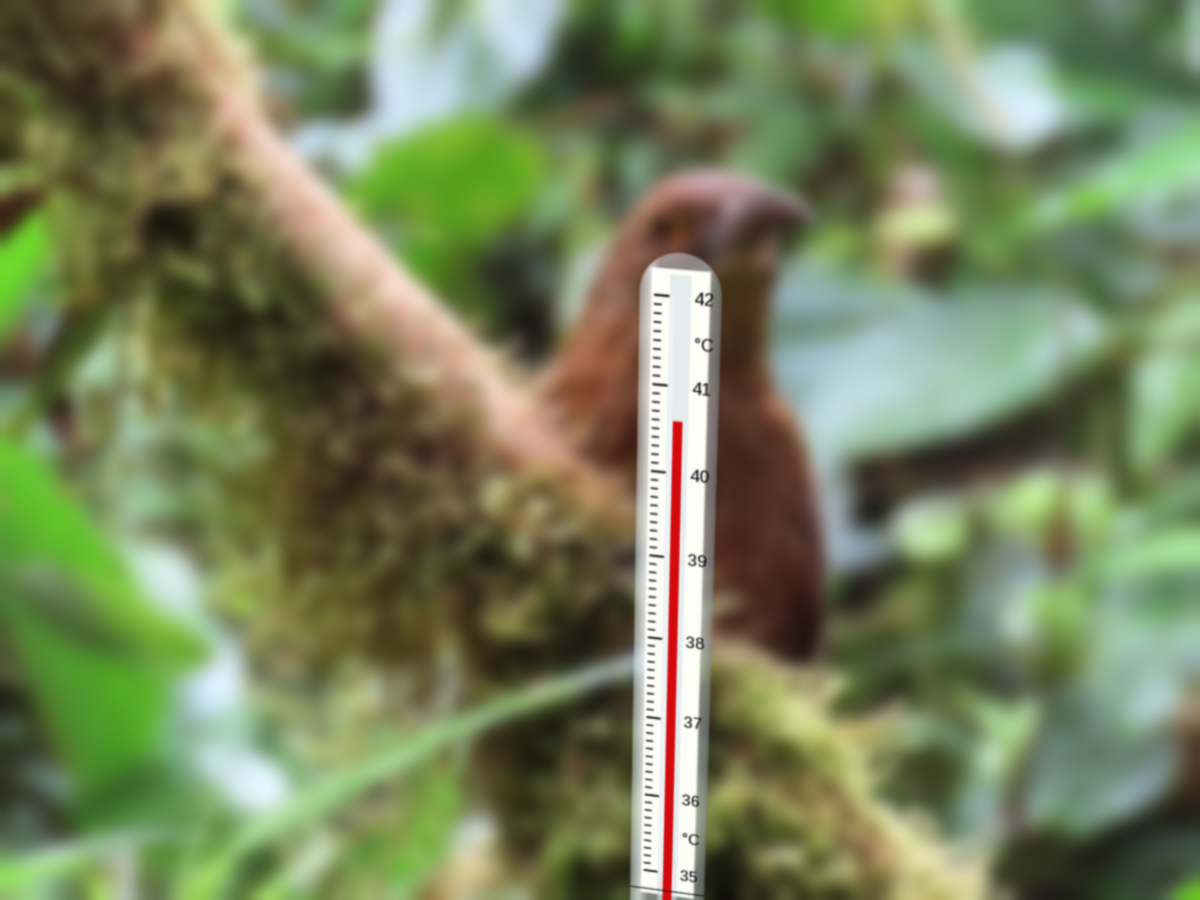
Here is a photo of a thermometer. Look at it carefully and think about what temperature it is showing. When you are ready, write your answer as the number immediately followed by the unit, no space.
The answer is 40.6°C
